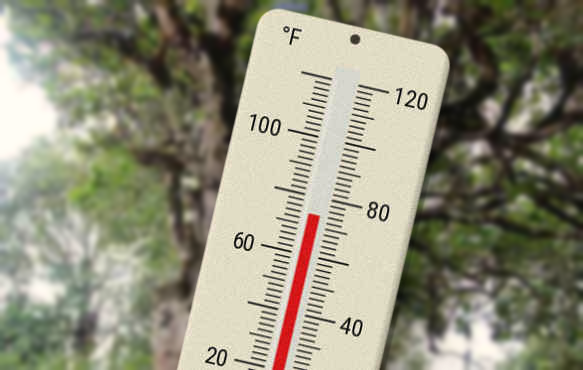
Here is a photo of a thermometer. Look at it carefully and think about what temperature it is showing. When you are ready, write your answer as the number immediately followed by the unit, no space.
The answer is 74°F
